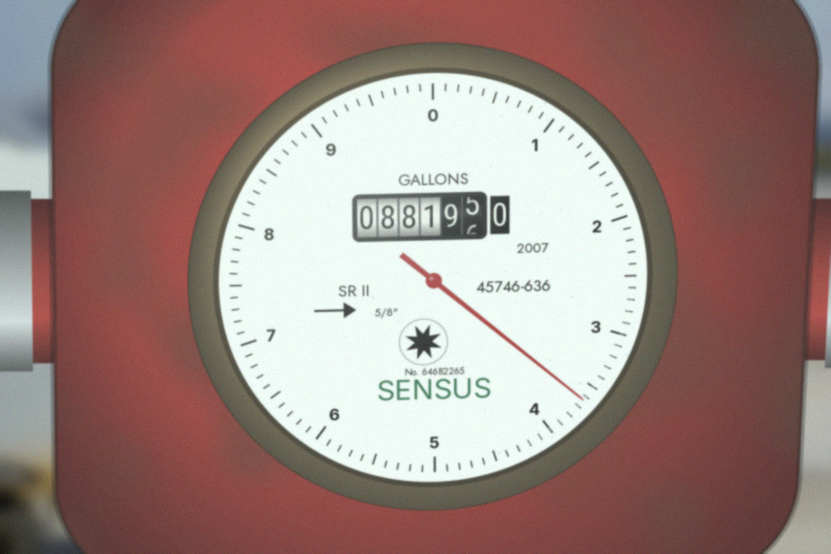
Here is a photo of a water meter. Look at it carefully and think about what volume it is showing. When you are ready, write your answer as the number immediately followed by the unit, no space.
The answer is 881953.6gal
